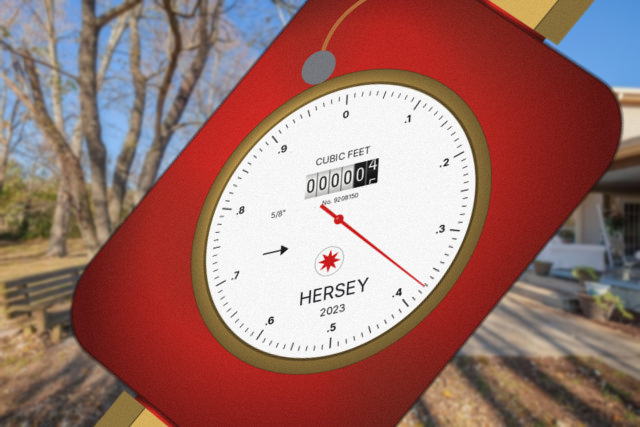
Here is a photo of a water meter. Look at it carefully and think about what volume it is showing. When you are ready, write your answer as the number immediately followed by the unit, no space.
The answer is 4.37ft³
